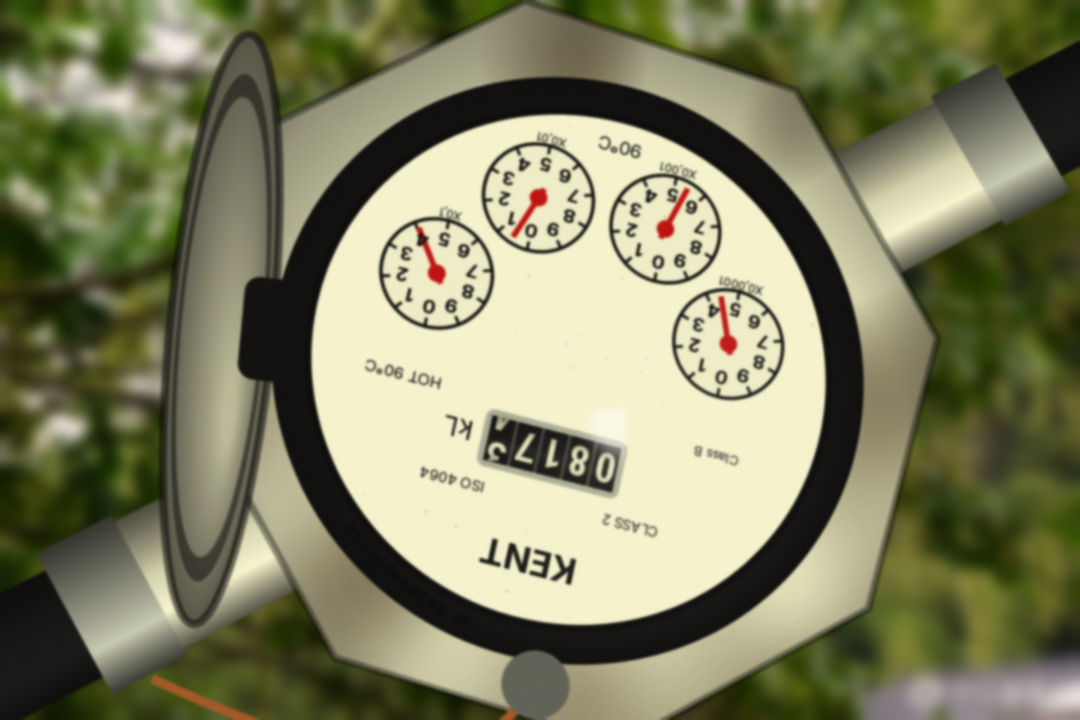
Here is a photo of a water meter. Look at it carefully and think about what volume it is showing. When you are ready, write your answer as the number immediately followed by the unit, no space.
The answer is 8173.4054kL
